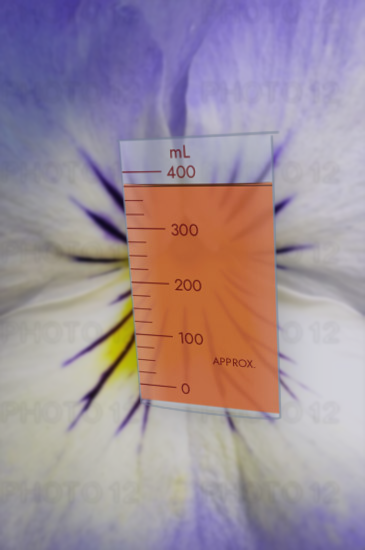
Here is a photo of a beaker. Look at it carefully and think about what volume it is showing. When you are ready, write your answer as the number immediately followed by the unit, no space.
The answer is 375mL
